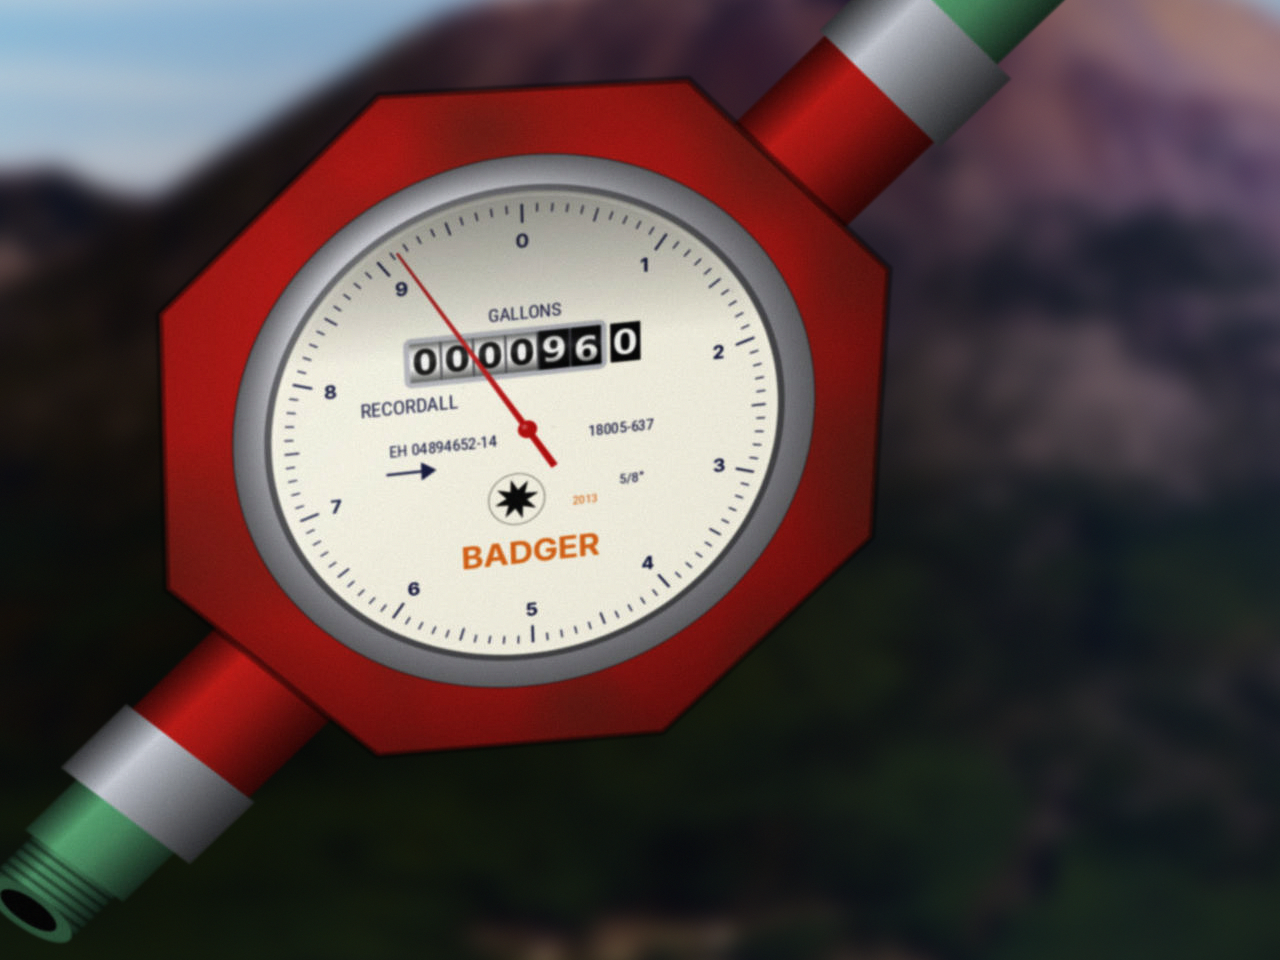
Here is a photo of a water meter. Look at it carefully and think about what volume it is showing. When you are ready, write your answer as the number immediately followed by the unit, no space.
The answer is 959.1gal
